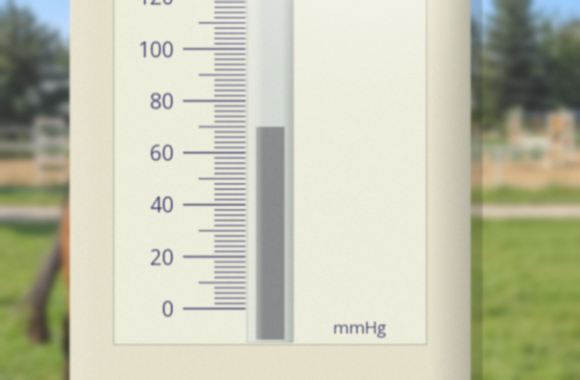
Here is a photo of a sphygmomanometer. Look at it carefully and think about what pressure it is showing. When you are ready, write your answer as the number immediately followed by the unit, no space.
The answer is 70mmHg
